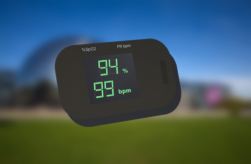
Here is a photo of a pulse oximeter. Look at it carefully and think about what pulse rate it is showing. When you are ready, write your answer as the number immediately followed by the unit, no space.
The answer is 99bpm
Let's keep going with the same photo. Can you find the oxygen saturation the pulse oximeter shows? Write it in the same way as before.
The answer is 94%
